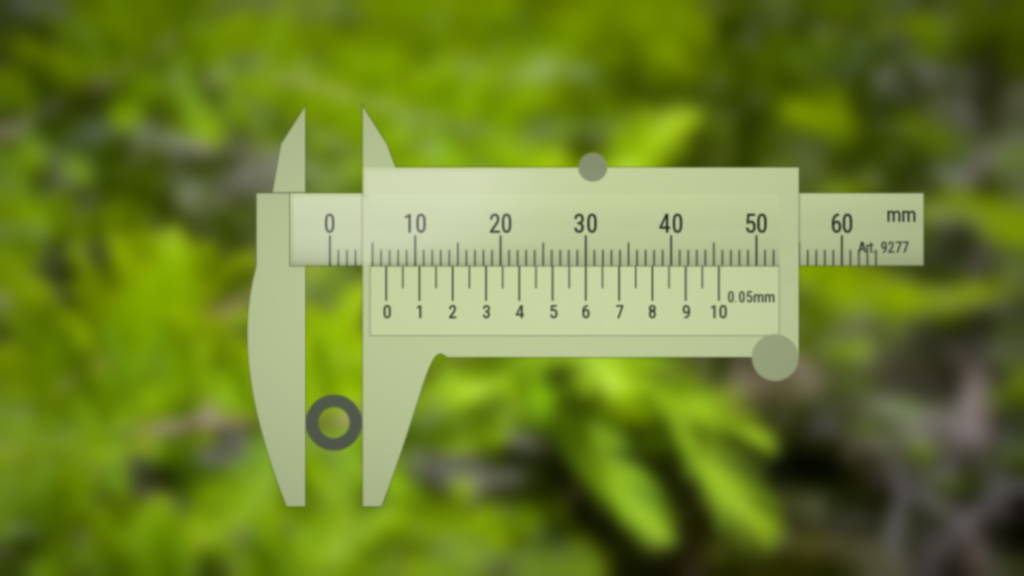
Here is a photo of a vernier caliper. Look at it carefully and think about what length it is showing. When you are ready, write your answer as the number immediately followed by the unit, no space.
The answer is 6.6mm
